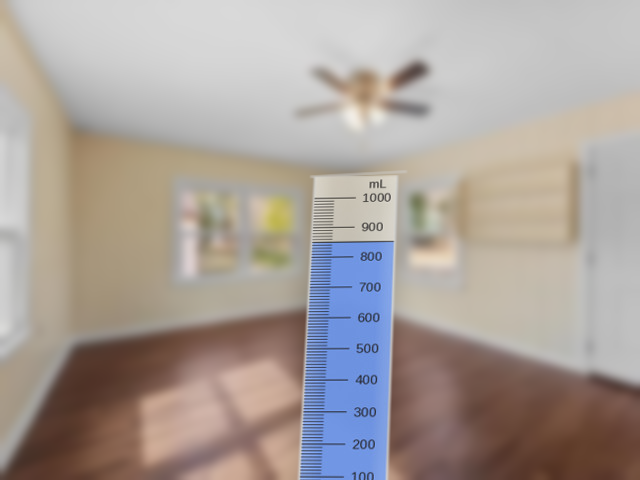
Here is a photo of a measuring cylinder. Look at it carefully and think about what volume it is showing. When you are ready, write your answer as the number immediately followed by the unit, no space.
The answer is 850mL
